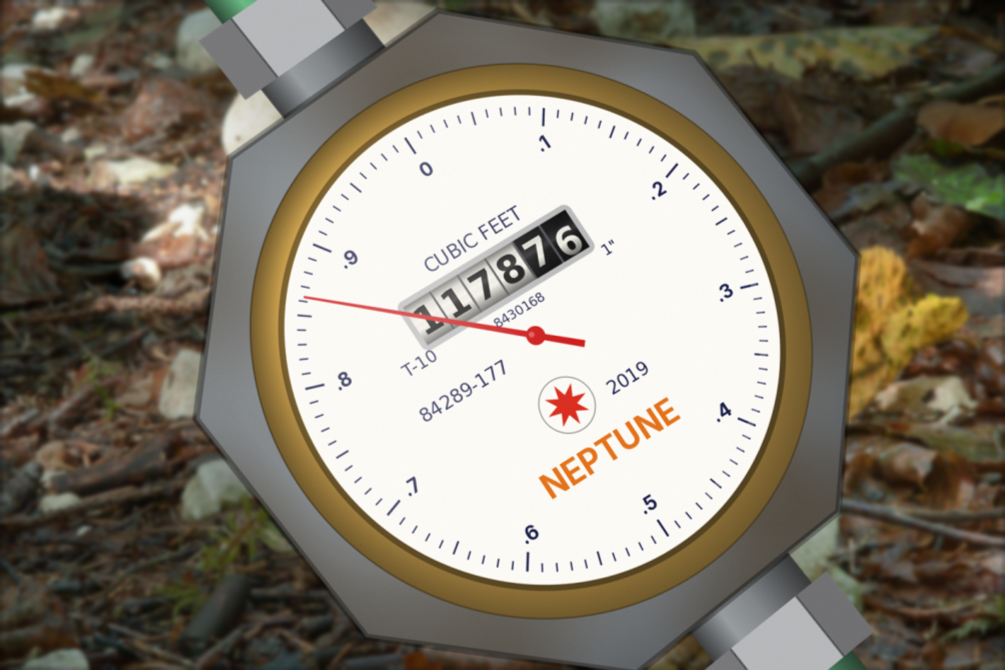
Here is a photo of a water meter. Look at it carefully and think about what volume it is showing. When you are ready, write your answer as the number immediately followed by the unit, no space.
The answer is 117875.86ft³
